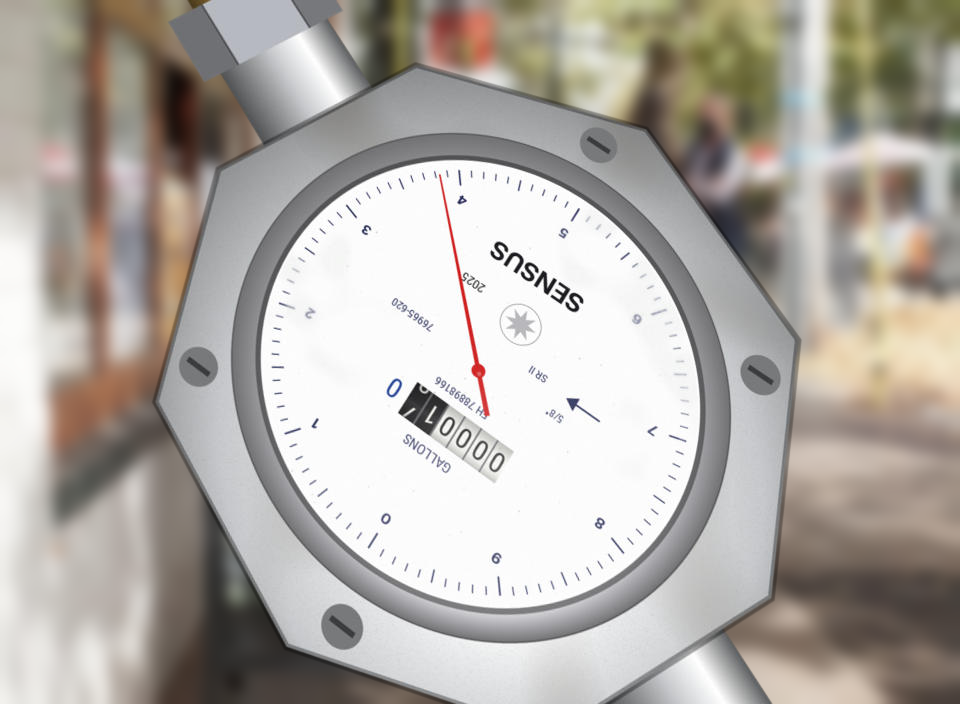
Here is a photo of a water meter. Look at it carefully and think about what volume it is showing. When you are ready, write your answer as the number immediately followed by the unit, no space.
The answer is 173.8gal
